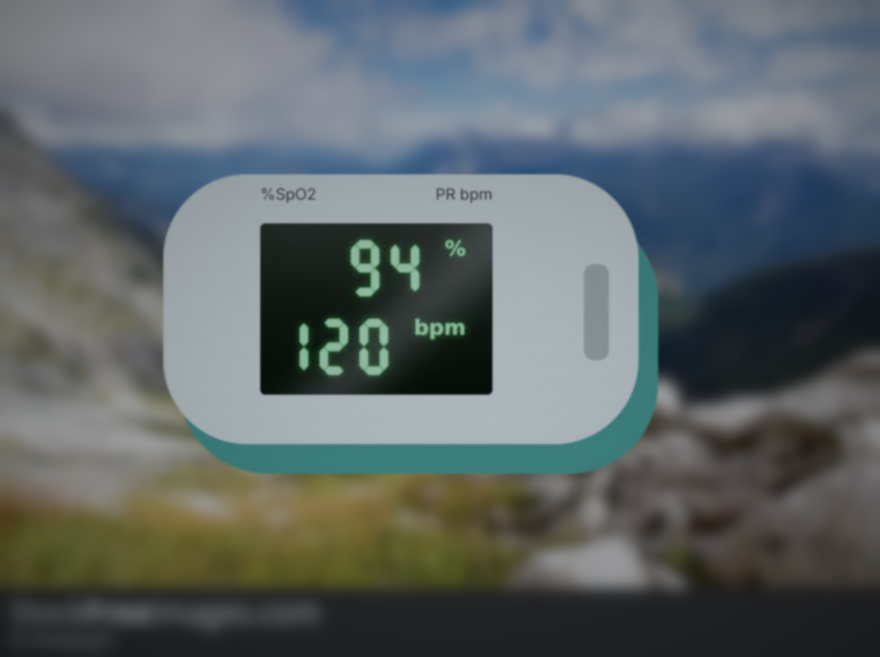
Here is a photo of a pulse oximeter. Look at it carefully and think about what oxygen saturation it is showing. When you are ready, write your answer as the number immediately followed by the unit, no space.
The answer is 94%
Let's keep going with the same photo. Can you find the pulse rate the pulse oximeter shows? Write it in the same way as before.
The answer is 120bpm
